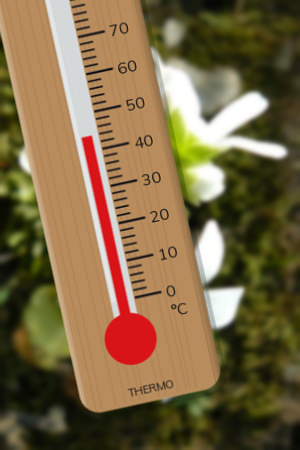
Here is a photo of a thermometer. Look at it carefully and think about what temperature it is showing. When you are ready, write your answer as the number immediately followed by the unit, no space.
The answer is 44°C
